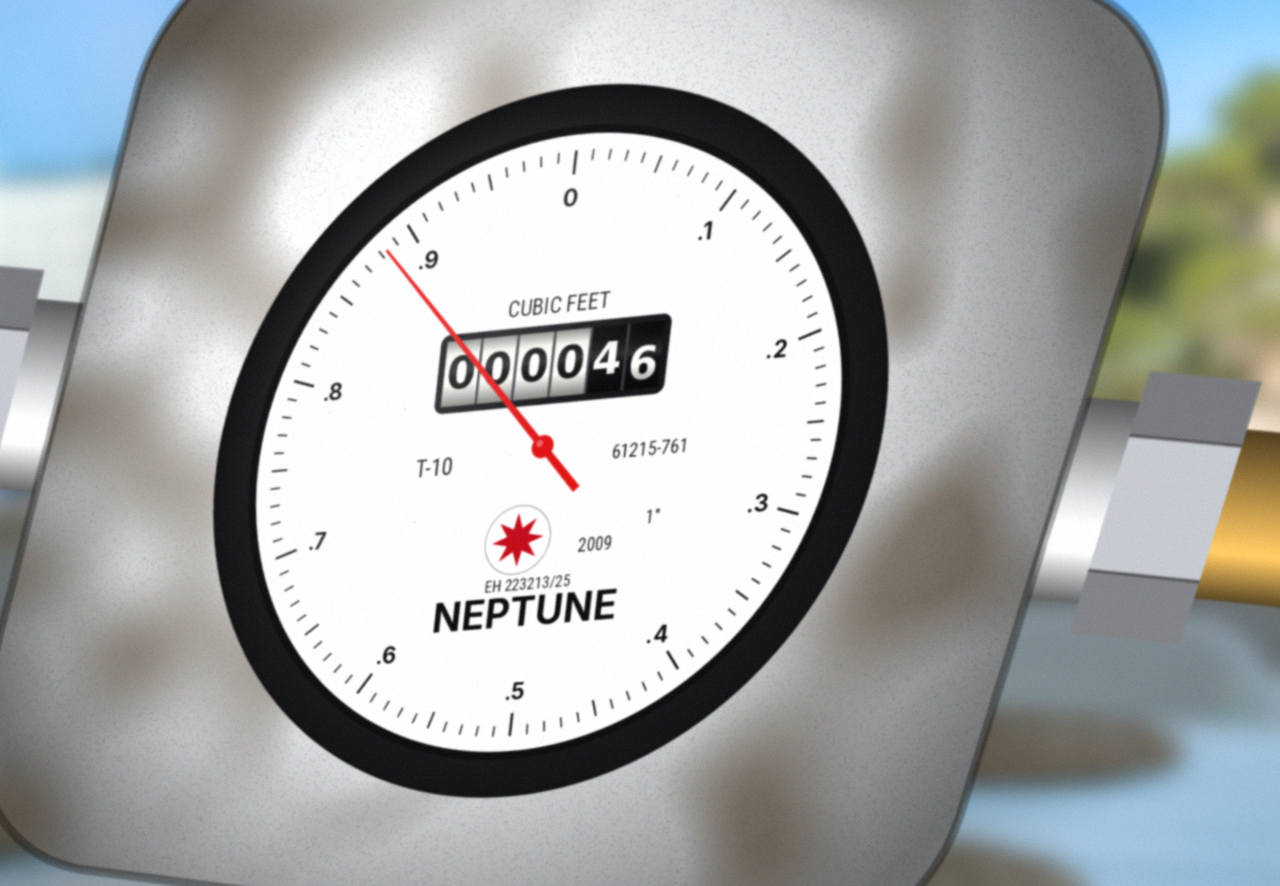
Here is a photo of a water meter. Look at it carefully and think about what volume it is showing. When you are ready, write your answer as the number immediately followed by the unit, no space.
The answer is 45.88ft³
